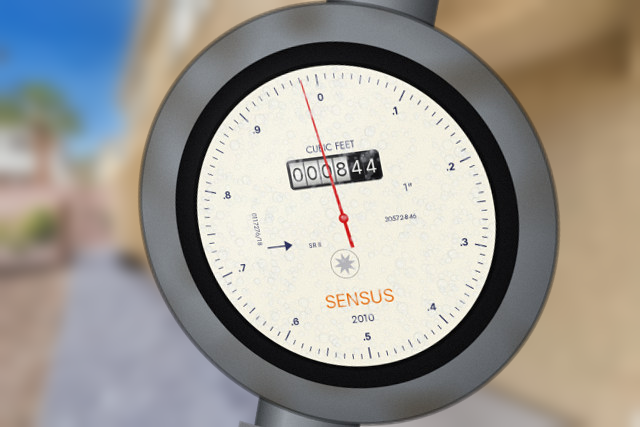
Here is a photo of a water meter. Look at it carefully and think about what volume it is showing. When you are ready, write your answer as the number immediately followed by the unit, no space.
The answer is 843.98ft³
